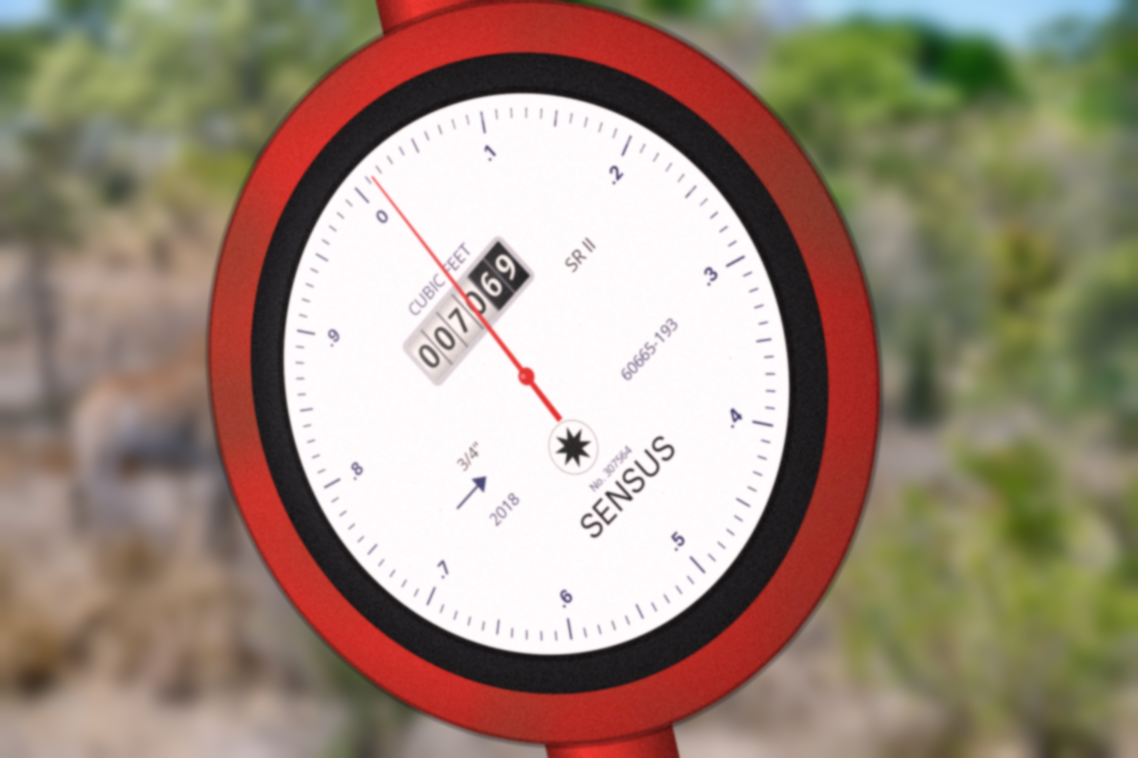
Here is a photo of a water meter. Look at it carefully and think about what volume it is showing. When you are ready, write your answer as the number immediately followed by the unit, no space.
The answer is 7069.01ft³
